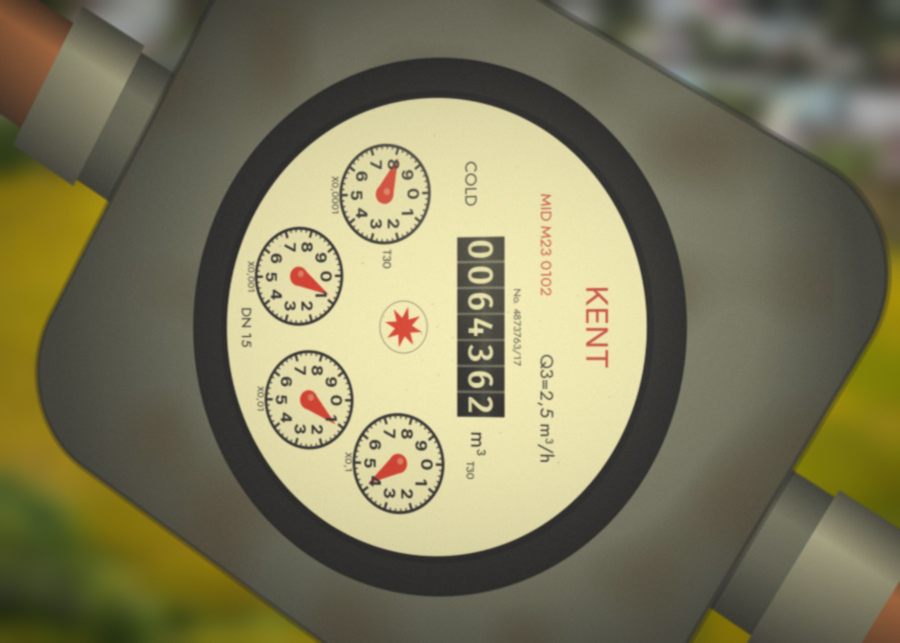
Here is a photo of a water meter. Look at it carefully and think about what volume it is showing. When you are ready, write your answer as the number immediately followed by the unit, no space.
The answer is 64362.4108m³
